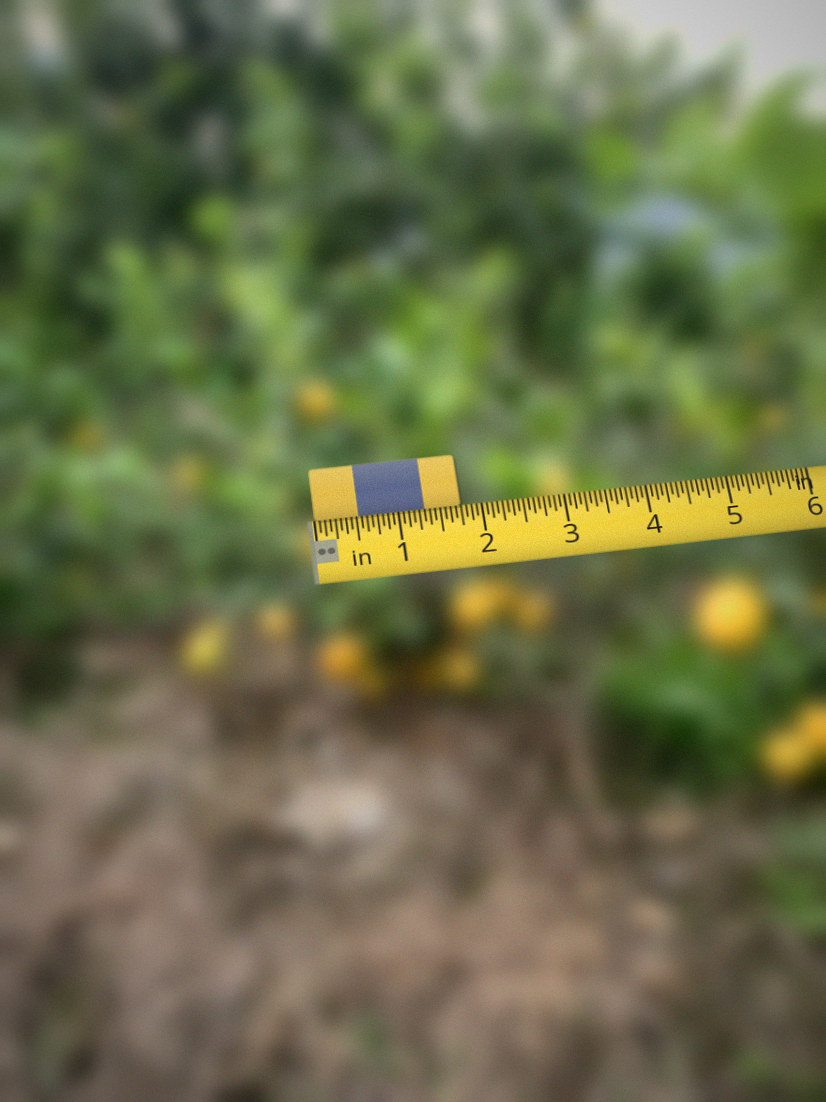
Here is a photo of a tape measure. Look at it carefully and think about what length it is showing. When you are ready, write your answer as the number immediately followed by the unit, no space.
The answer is 1.75in
